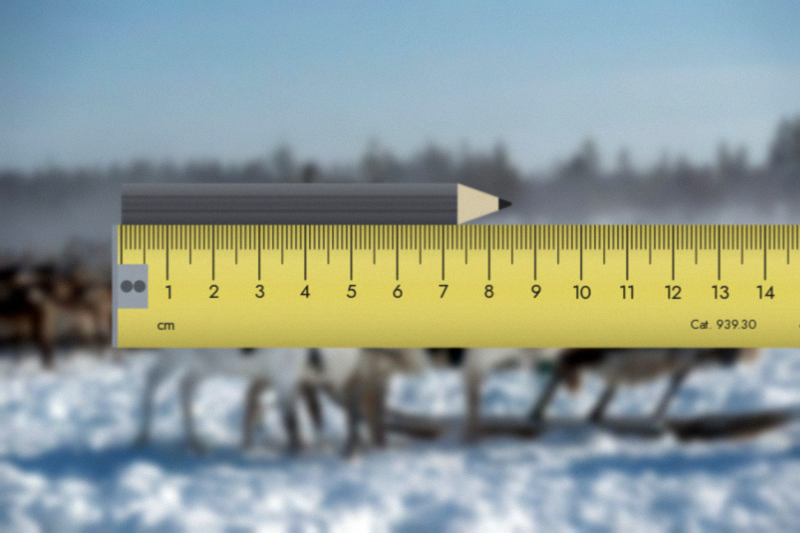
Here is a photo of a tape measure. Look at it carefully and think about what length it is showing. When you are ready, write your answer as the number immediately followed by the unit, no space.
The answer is 8.5cm
